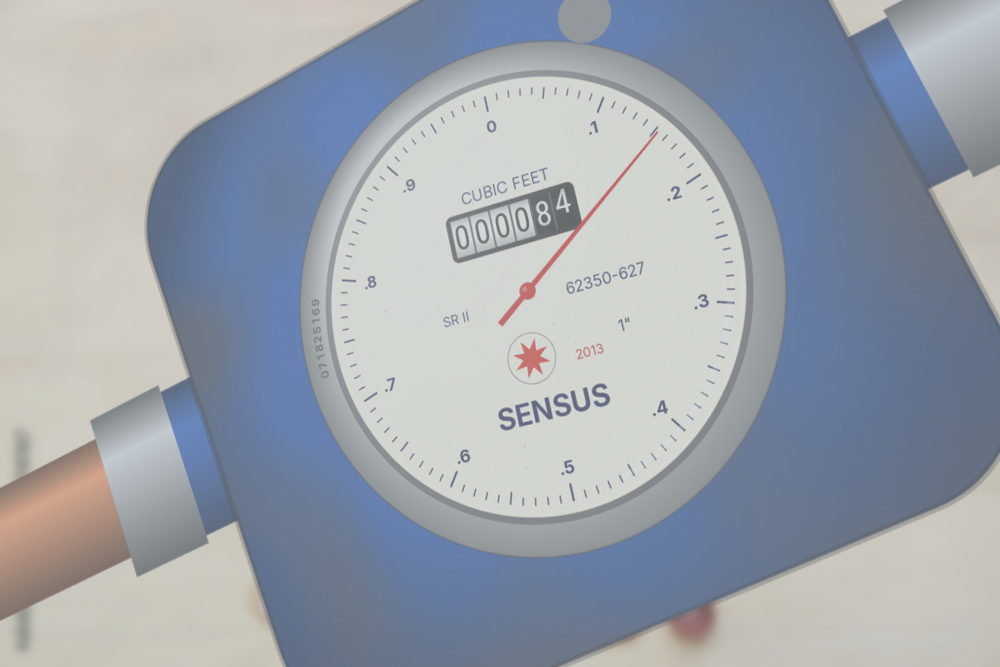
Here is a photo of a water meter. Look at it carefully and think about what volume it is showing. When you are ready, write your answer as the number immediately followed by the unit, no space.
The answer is 84.15ft³
